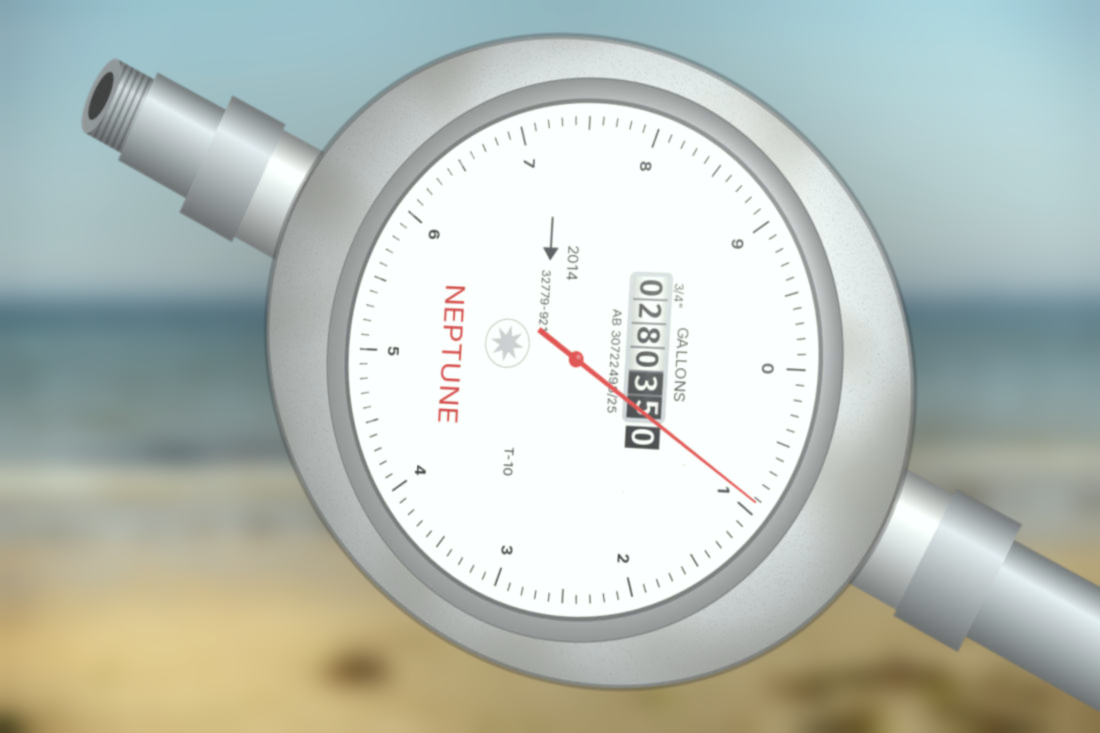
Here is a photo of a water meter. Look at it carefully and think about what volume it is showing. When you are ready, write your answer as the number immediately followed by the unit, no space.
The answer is 280350.9gal
